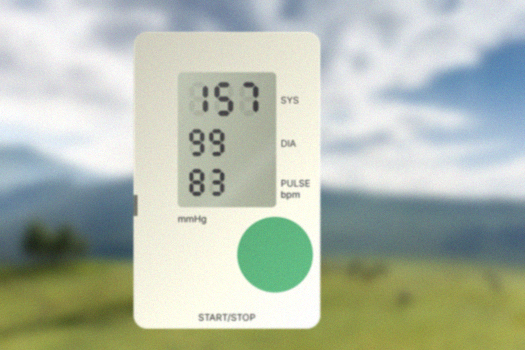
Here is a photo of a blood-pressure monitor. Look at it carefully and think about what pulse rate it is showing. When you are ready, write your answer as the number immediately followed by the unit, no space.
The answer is 83bpm
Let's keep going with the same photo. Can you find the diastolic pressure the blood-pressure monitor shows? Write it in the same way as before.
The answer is 99mmHg
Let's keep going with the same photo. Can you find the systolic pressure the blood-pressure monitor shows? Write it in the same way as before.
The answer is 157mmHg
